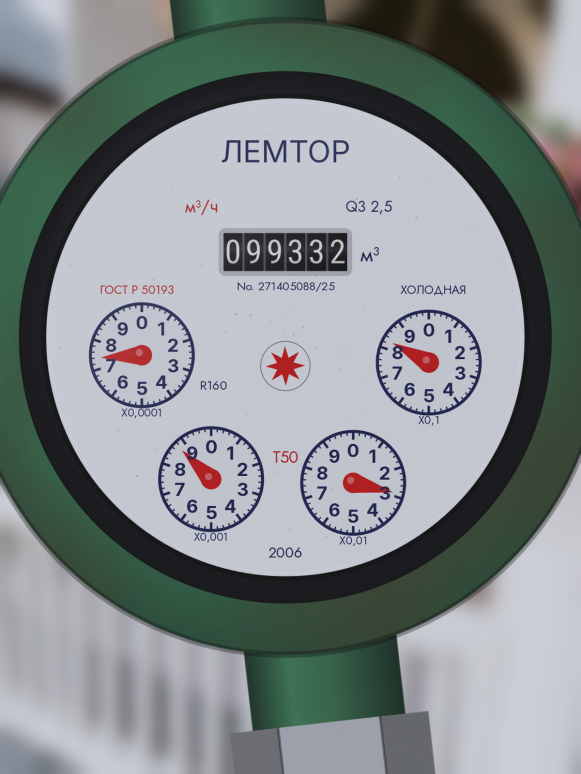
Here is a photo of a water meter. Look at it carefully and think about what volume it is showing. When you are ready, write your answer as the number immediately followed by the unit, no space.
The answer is 99332.8287m³
